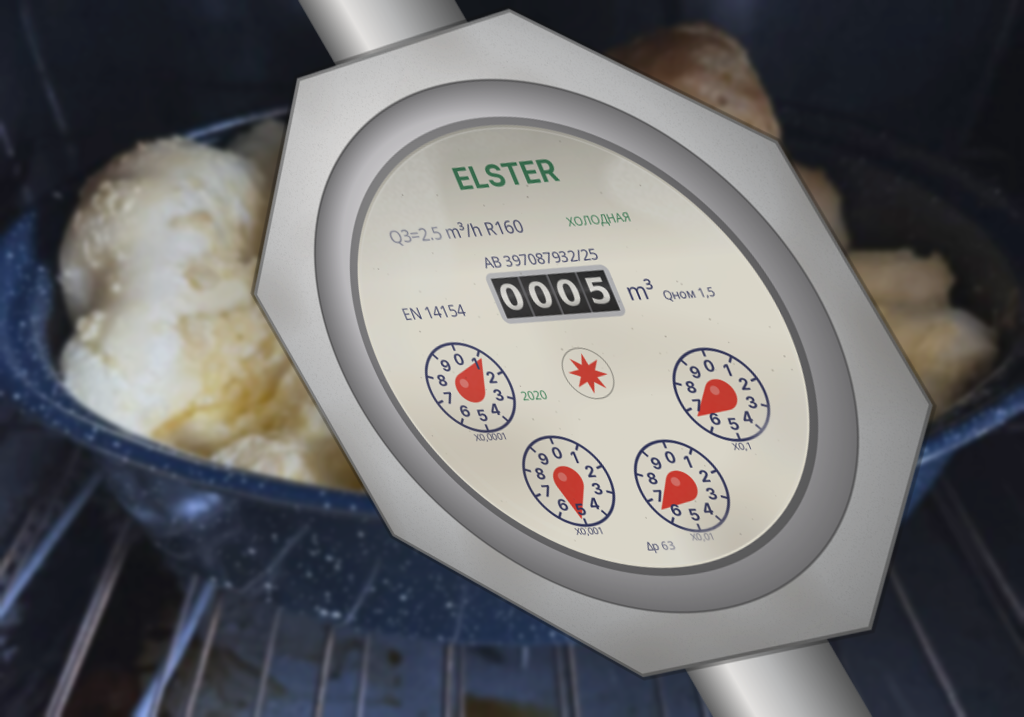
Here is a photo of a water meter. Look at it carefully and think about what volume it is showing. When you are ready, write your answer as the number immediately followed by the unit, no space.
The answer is 5.6651m³
